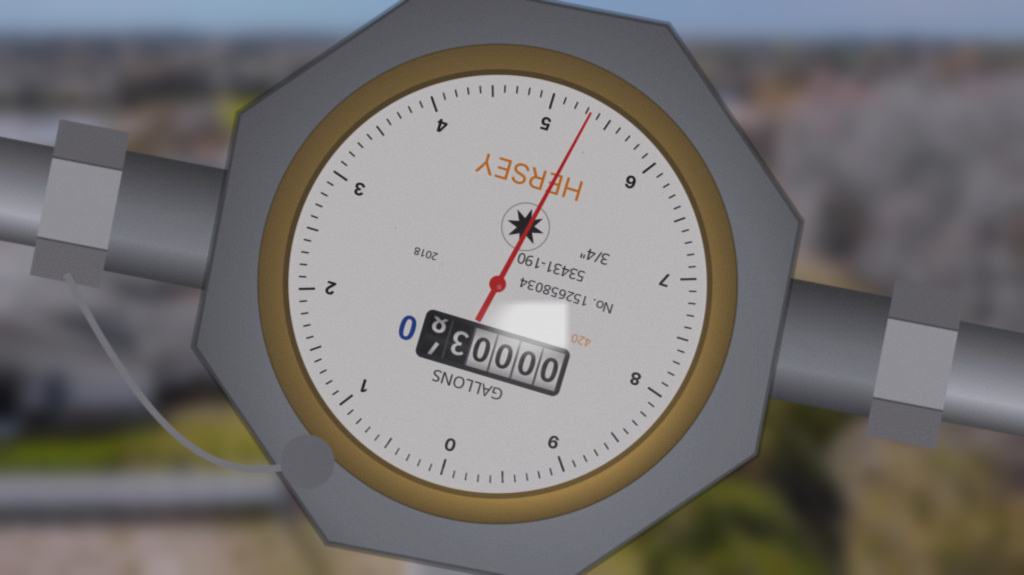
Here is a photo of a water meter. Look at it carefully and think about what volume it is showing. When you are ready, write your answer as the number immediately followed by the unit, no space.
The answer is 375.3gal
